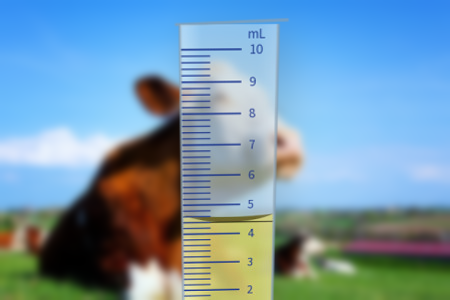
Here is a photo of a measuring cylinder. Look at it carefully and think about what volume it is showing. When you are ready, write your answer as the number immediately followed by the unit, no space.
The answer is 4.4mL
